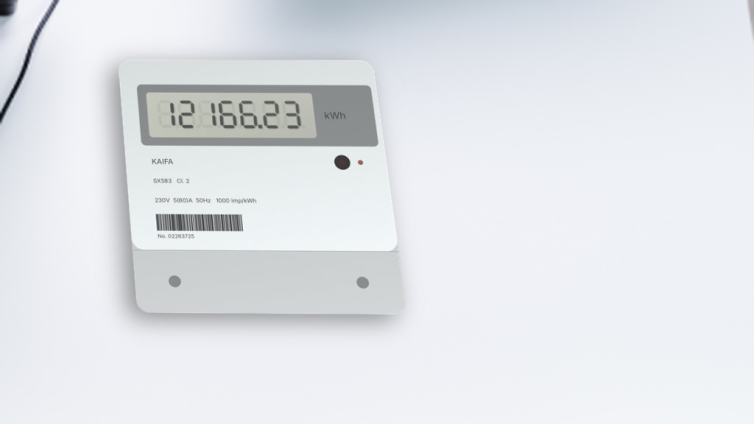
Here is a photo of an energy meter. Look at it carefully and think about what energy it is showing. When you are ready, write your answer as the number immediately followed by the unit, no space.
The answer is 12166.23kWh
